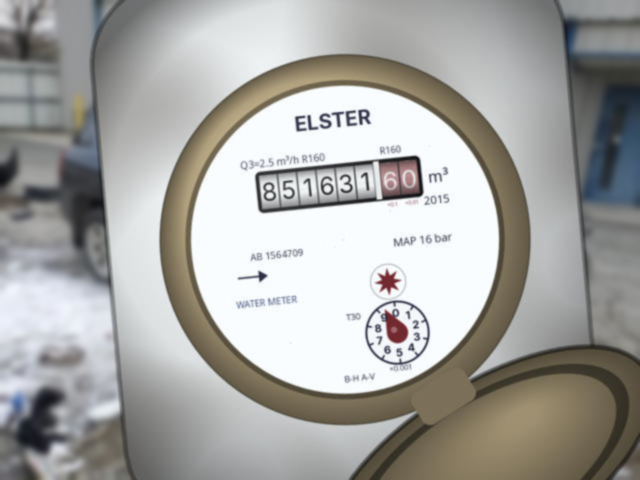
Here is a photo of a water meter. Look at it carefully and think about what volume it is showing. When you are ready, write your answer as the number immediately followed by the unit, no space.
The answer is 851631.599m³
